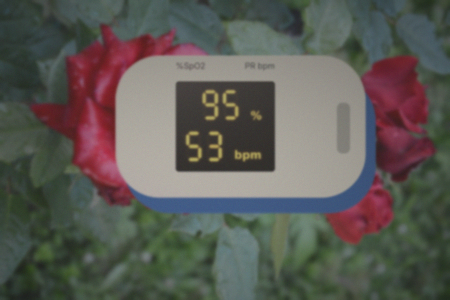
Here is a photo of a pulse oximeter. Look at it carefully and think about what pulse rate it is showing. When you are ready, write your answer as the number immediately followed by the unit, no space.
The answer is 53bpm
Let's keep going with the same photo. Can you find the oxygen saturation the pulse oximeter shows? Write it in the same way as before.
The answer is 95%
